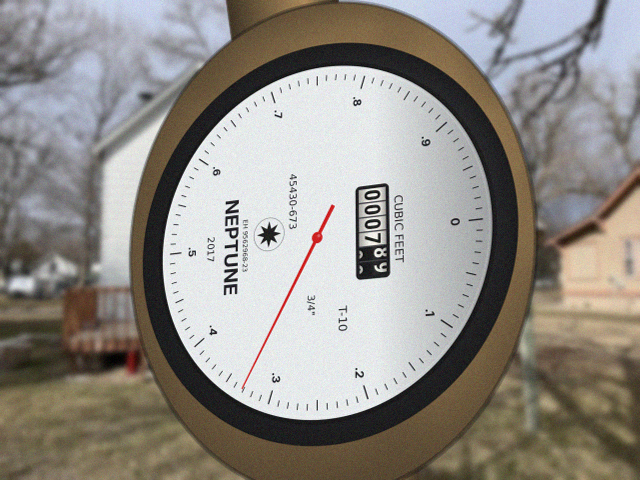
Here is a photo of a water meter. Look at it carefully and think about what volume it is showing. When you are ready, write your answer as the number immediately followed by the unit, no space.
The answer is 789.33ft³
